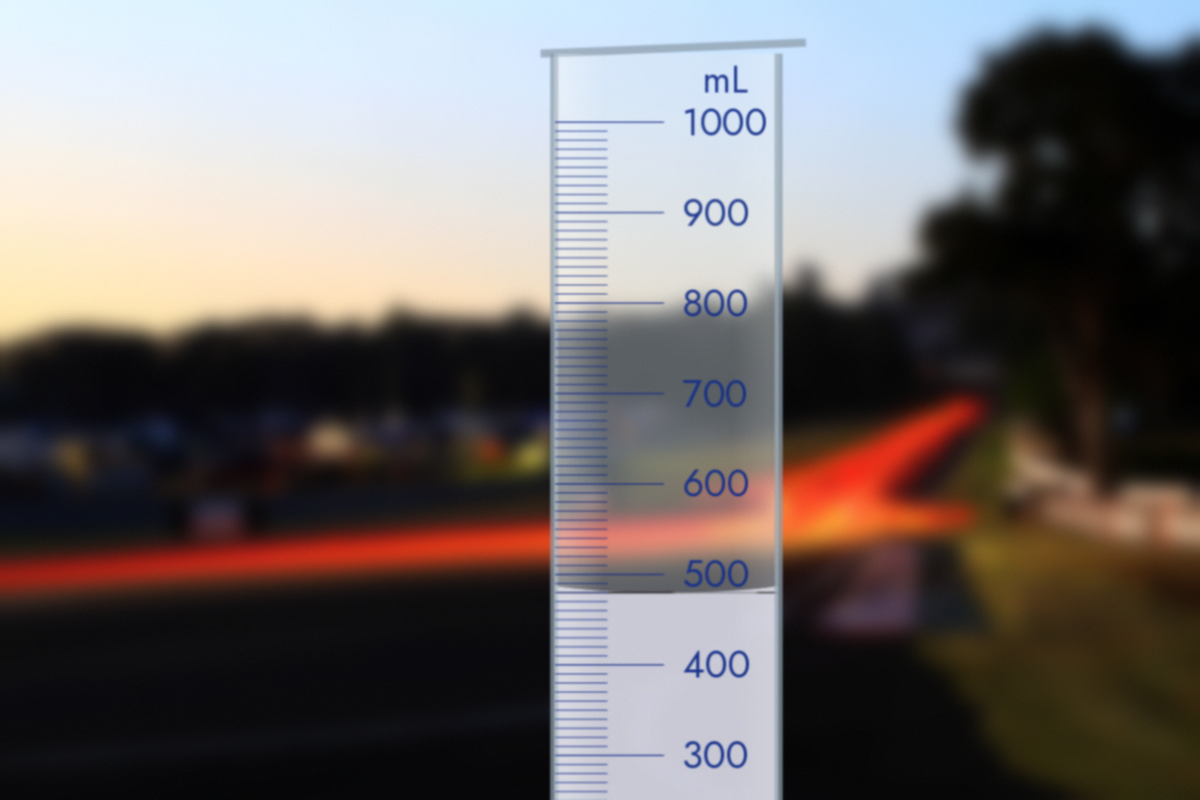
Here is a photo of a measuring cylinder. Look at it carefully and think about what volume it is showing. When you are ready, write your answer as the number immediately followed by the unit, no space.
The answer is 480mL
